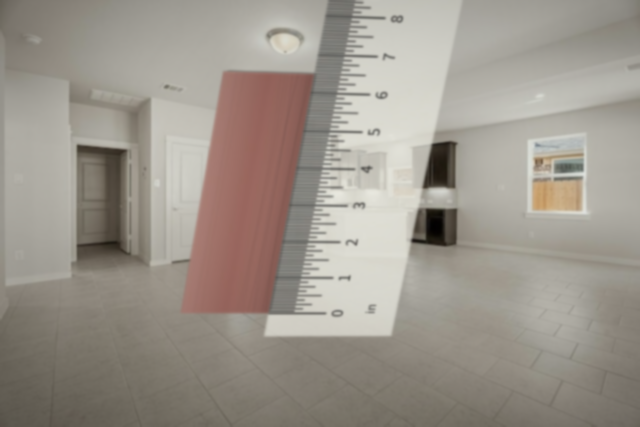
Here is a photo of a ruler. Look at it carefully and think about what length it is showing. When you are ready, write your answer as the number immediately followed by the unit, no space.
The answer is 6.5in
